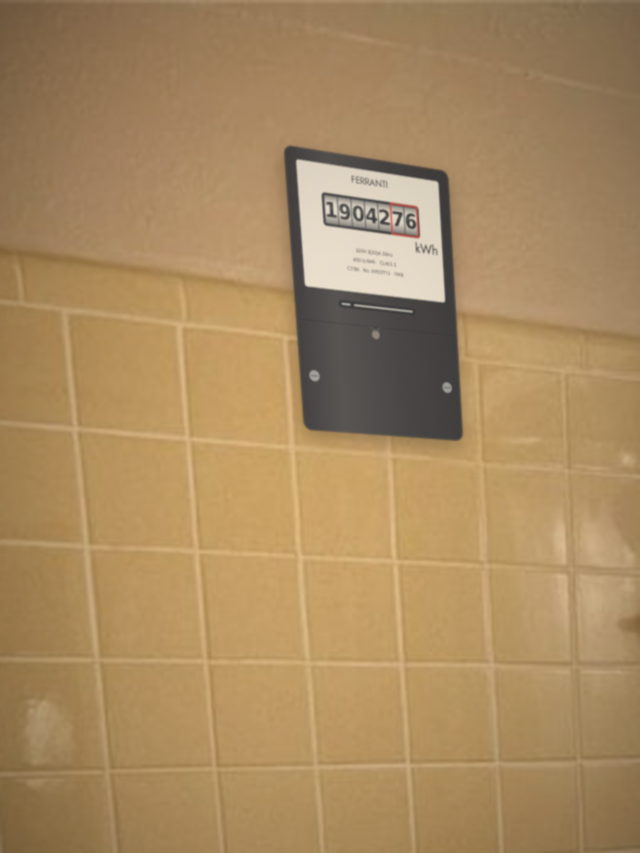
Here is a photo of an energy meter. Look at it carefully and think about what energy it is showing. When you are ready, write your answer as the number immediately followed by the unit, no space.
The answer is 19042.76kWh
